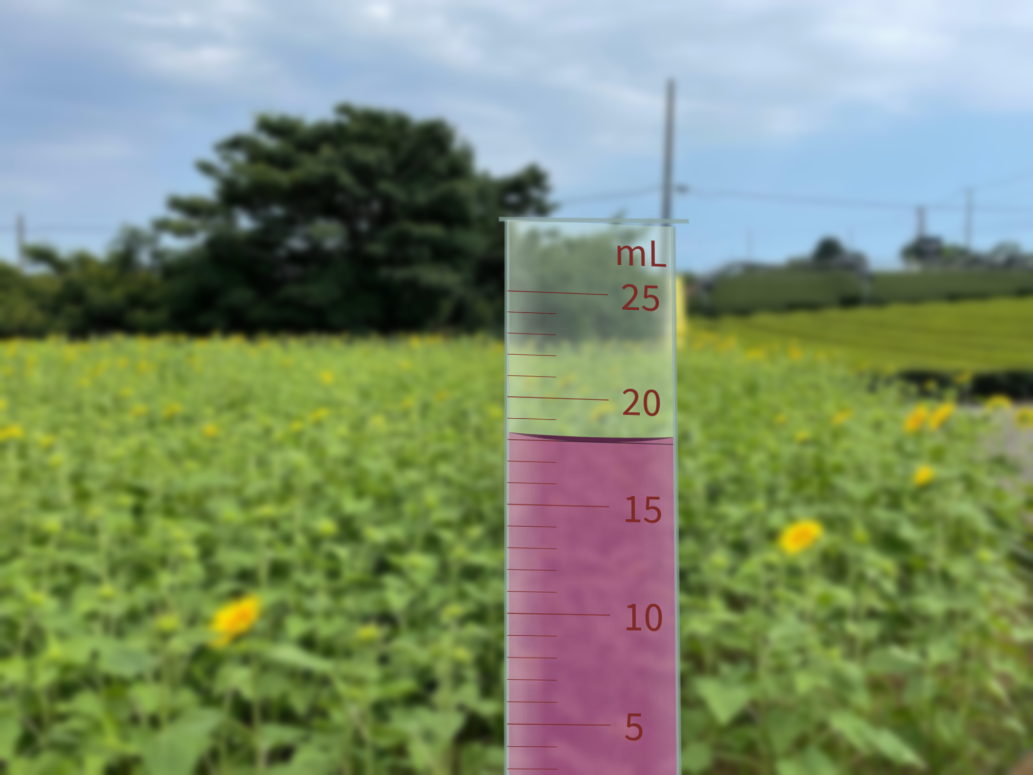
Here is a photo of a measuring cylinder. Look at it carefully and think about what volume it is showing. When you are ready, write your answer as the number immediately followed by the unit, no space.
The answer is 18mL
